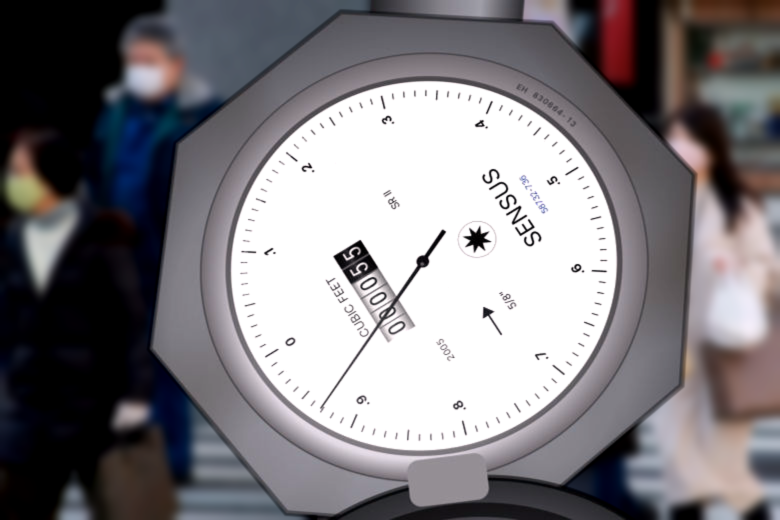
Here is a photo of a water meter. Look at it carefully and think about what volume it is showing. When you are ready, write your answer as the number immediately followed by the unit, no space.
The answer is 54.93ft³
